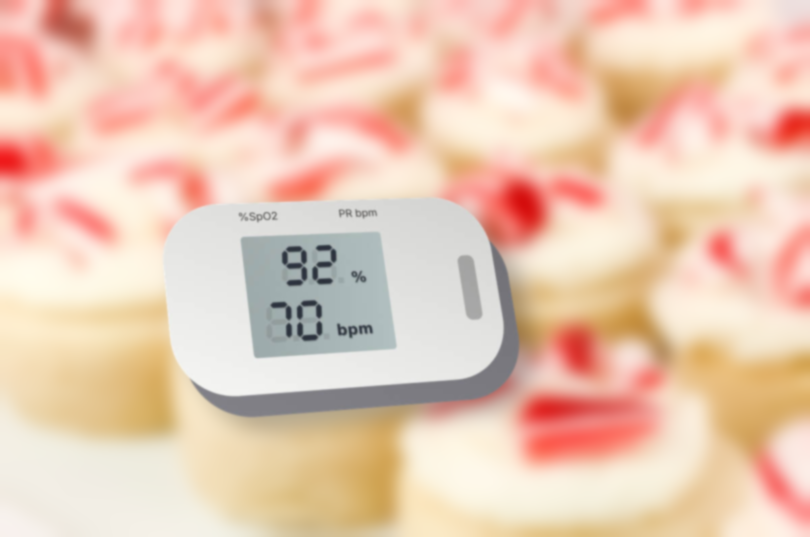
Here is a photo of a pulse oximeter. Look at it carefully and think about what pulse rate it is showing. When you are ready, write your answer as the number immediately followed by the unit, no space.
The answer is 70bpm
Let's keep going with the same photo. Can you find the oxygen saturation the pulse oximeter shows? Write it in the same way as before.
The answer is 92%
